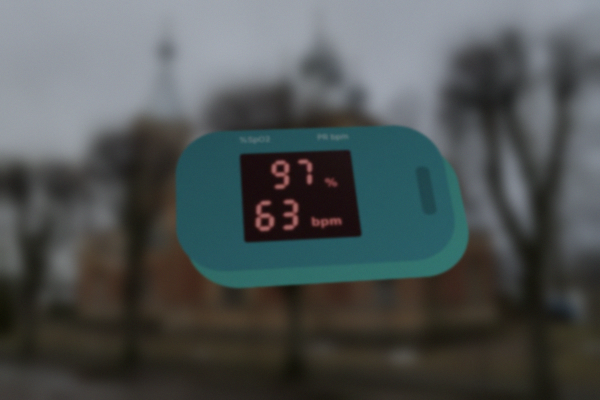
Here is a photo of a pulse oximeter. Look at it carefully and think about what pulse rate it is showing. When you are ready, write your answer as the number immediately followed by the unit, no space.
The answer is 63bpm
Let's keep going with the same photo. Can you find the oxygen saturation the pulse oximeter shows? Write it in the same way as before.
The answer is 97%
